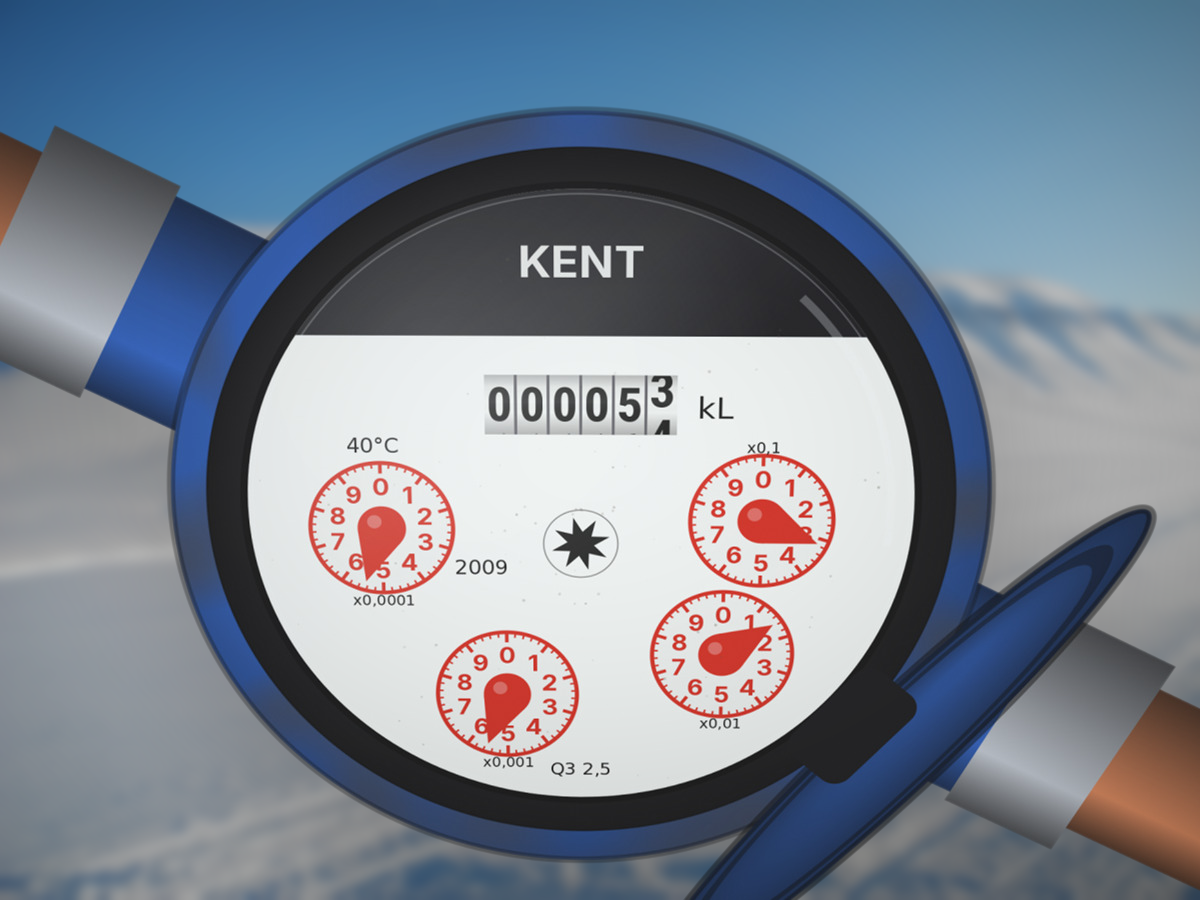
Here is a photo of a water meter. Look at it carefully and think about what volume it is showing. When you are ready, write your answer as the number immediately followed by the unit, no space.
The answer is 53.3155kL
